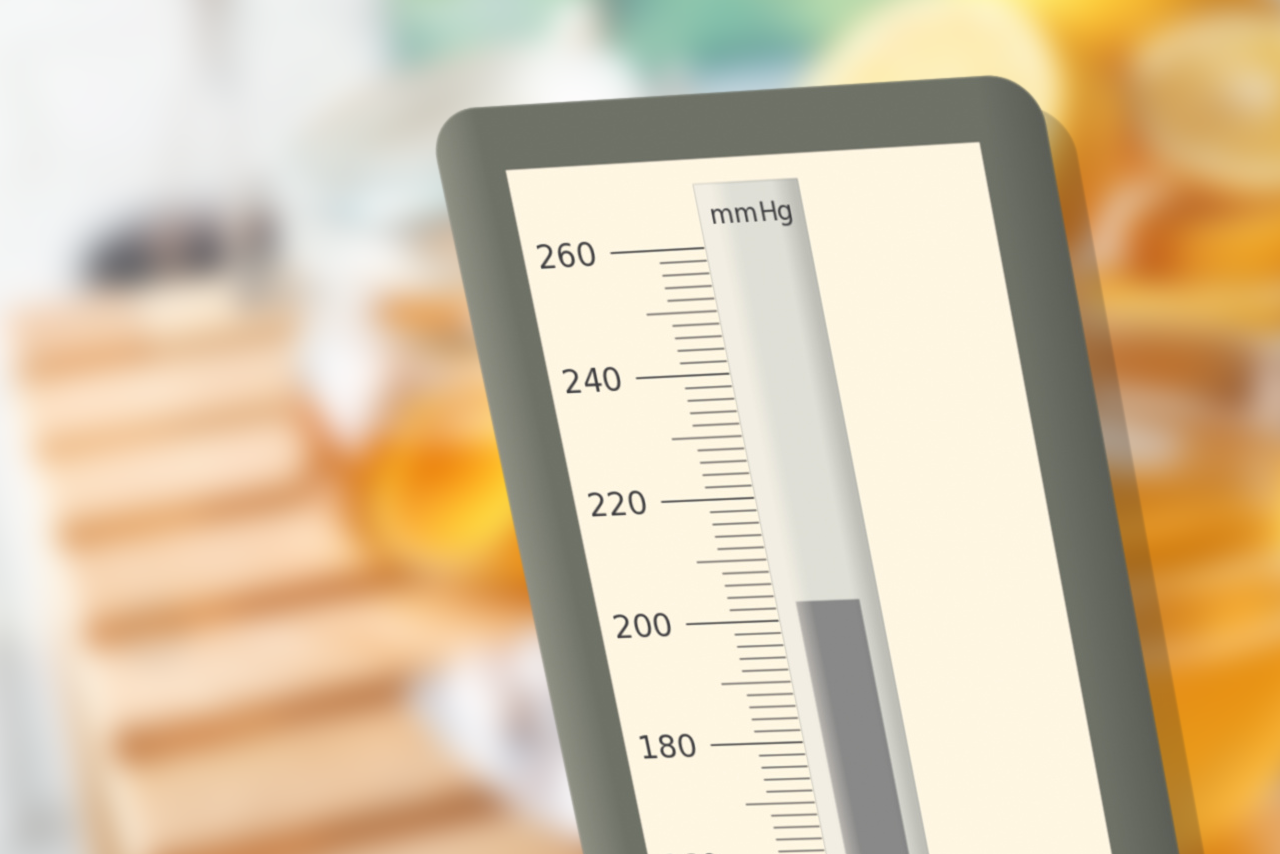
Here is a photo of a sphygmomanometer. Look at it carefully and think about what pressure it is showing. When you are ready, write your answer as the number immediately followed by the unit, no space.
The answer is 203mmHg
